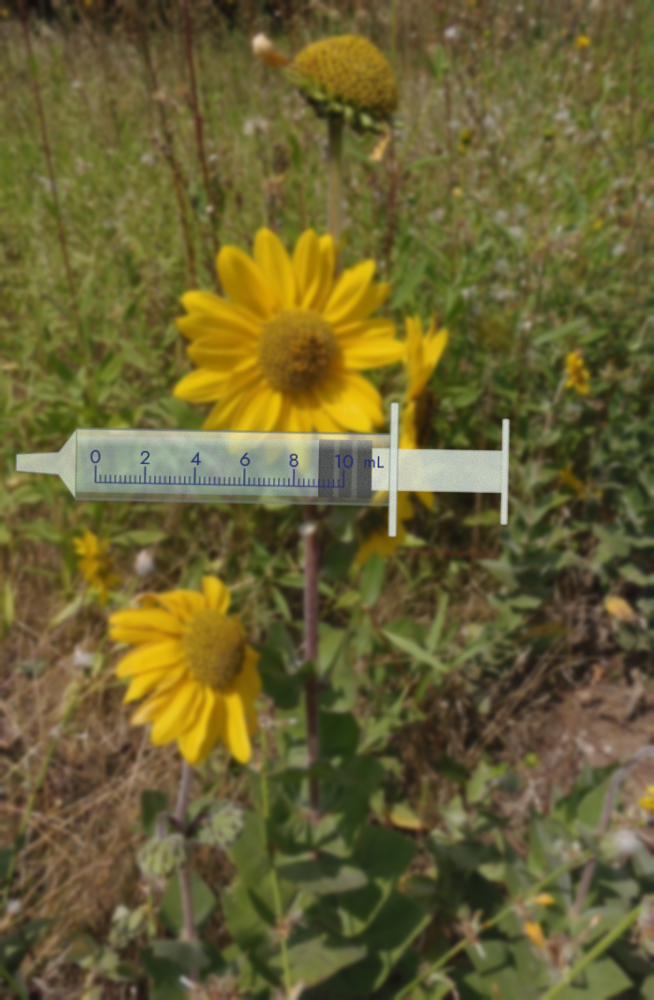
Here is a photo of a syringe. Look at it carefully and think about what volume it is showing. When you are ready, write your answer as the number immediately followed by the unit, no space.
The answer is 9mL
